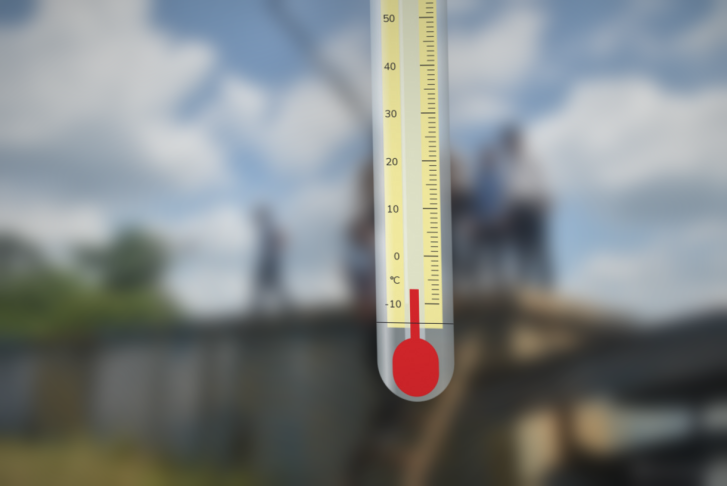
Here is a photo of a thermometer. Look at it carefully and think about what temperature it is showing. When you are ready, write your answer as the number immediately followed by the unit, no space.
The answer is -7°C
